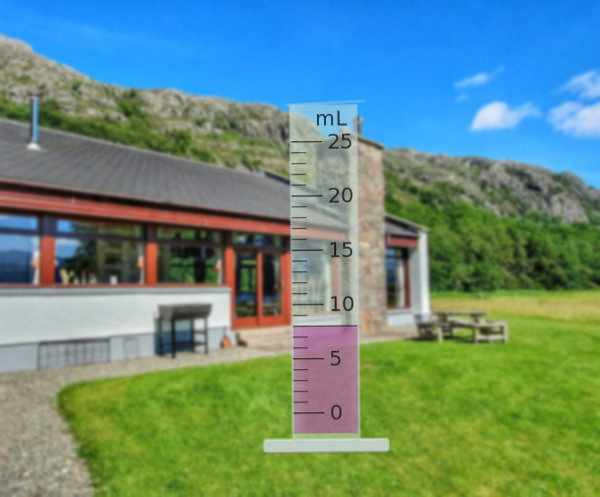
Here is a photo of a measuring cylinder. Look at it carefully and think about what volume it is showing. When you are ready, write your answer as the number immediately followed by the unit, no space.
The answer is 8mL
